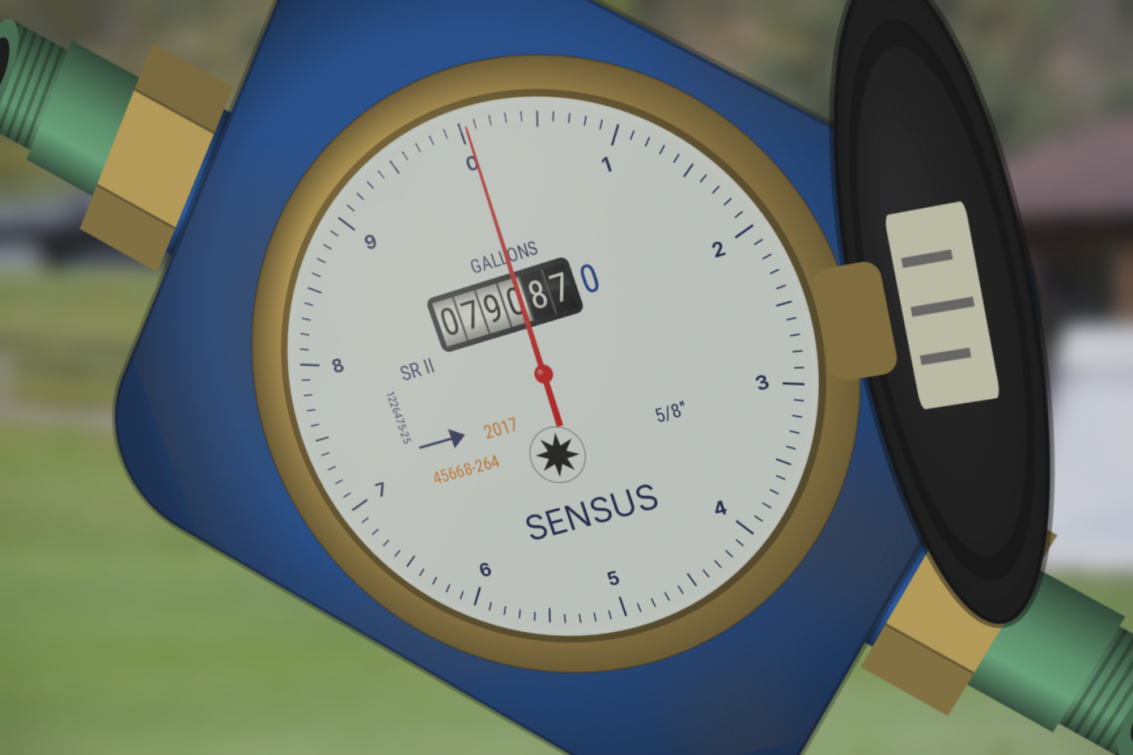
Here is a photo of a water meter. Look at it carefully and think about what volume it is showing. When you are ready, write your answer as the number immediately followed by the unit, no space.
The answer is 790870.0gal
